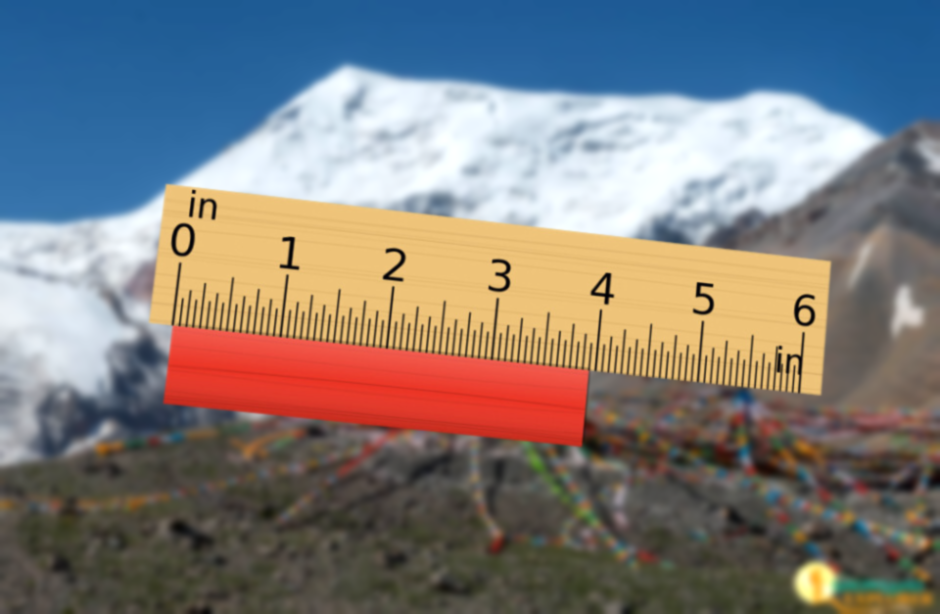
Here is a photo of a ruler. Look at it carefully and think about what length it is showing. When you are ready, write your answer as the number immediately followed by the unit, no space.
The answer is 3.9375in
